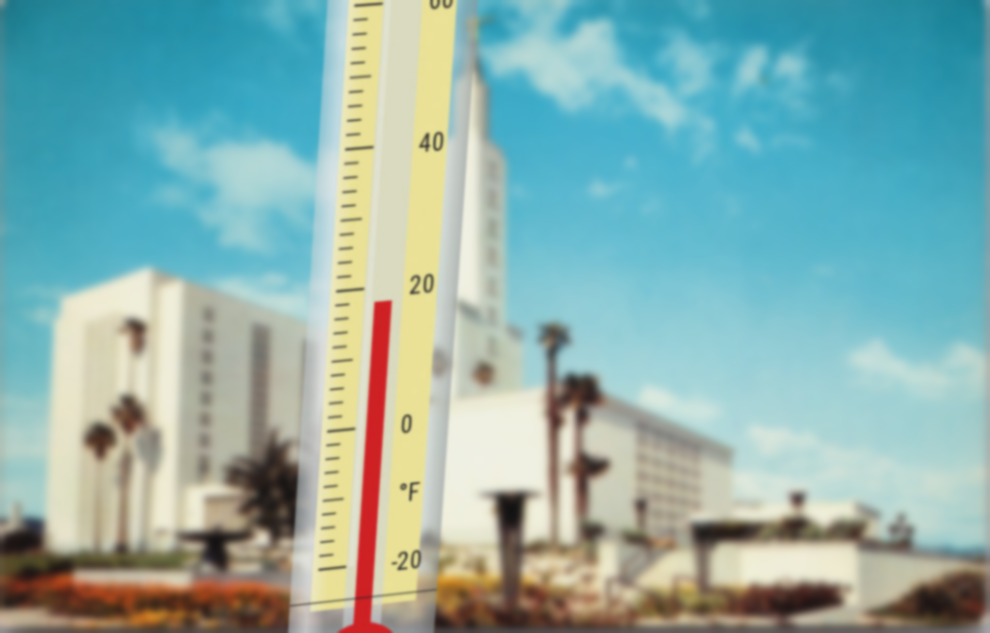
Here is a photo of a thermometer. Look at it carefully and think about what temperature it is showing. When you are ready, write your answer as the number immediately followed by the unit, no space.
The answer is 18°F
